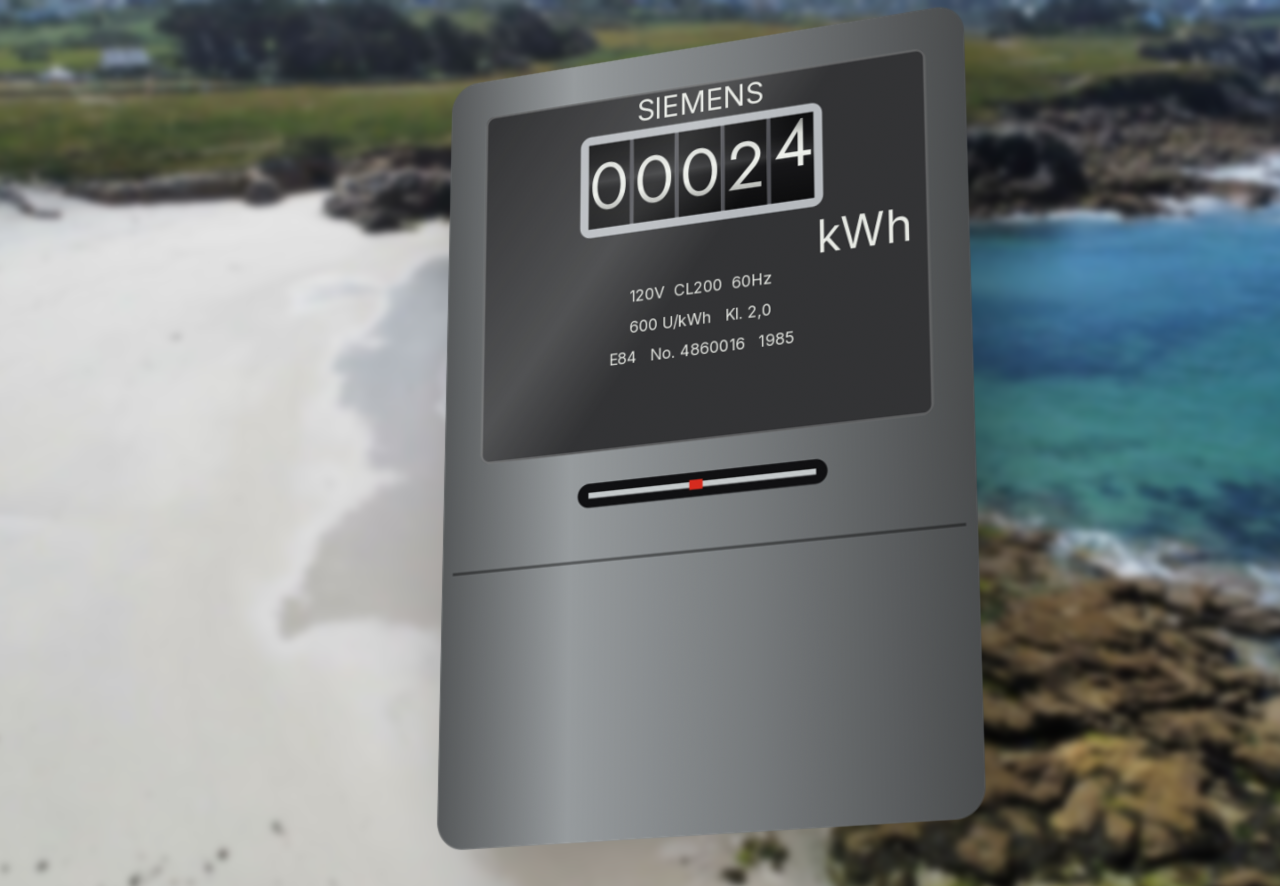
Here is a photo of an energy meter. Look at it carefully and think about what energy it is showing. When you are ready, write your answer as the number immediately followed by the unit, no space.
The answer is 24kWh
